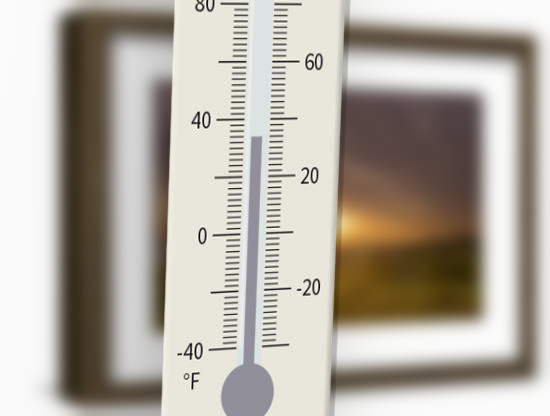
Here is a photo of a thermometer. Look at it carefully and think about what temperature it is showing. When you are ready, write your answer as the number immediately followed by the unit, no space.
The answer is 34°F
